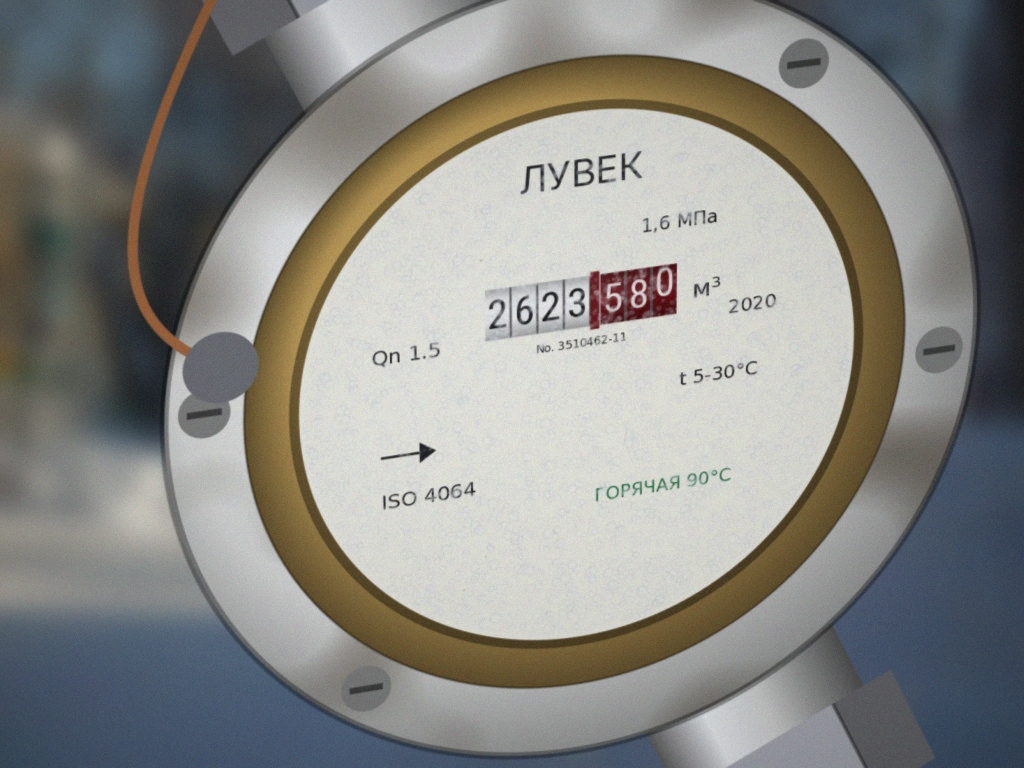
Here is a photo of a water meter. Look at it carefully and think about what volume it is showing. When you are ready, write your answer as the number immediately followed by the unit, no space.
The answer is 2623.580m³
